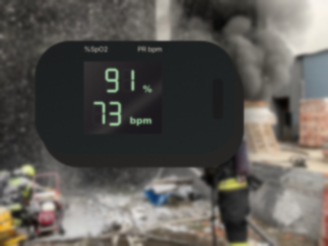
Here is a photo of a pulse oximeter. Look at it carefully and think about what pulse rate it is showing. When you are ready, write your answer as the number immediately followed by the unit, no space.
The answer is 73bpm
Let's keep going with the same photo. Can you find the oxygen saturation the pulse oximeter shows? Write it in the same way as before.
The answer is 91%
